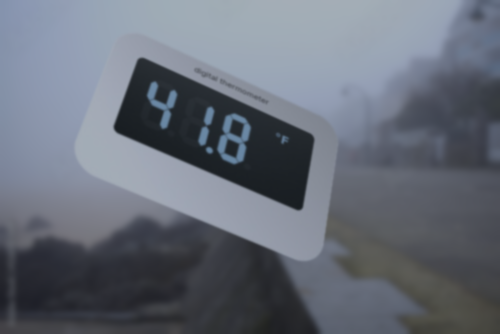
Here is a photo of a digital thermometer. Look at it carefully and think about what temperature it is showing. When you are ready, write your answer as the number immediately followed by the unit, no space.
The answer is 41.8°F
